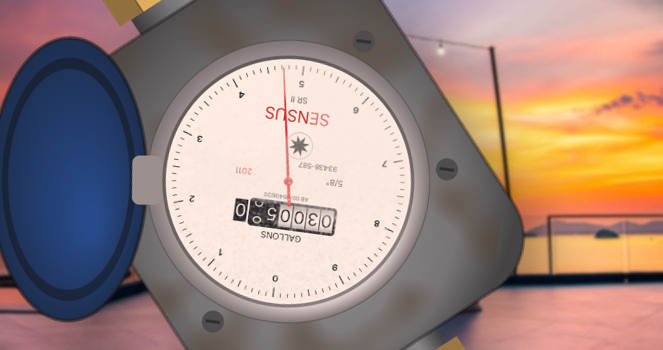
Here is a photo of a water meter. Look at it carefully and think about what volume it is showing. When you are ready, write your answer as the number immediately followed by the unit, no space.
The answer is 300584.7gal
